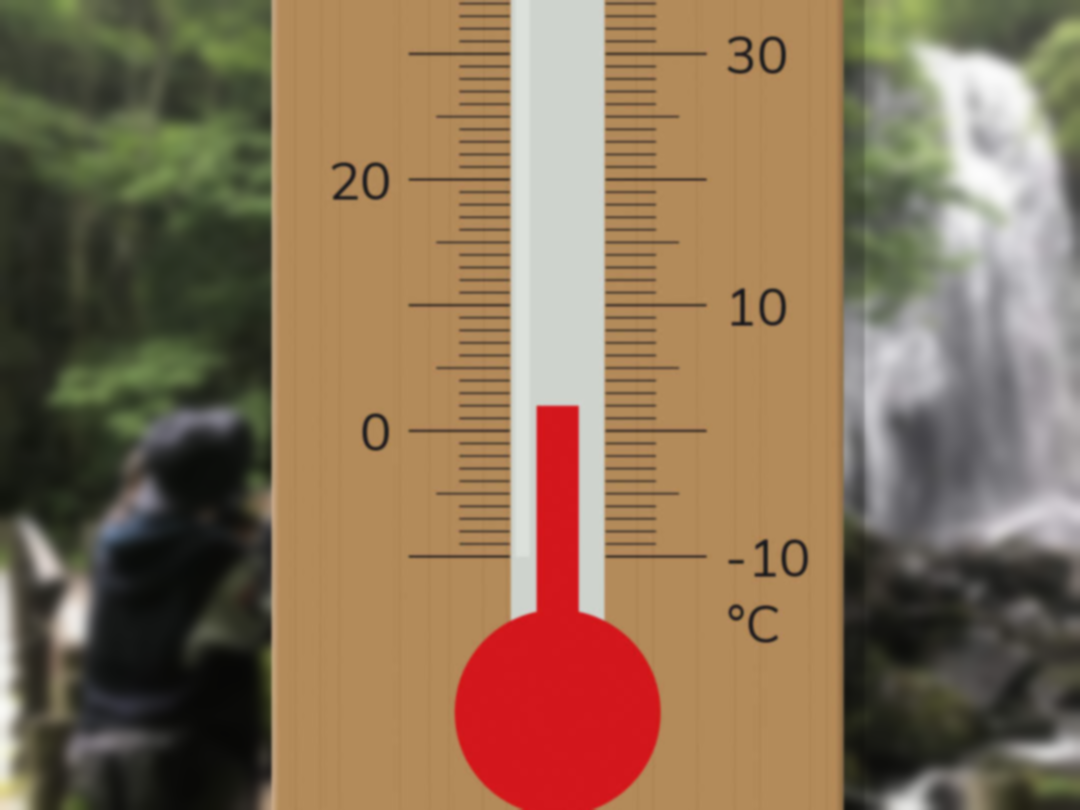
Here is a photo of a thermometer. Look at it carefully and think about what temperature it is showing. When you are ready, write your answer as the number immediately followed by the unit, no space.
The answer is 2°C
